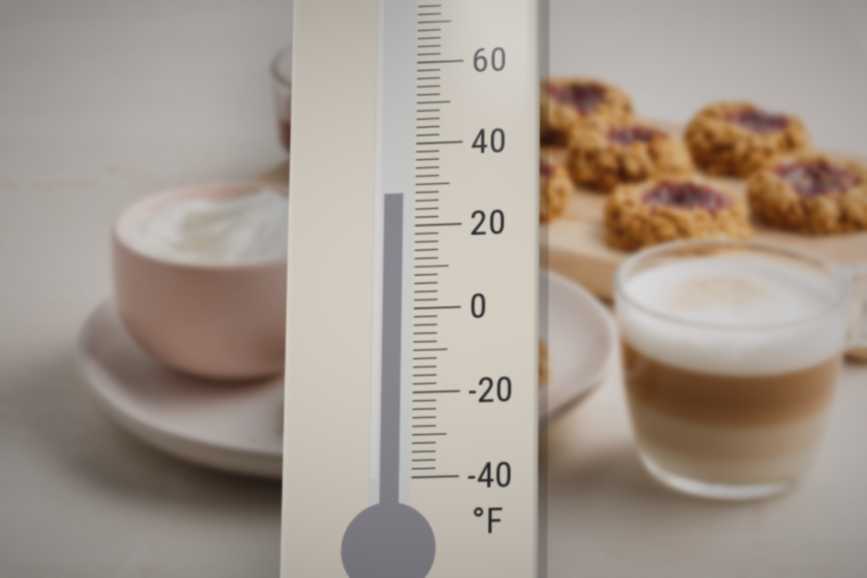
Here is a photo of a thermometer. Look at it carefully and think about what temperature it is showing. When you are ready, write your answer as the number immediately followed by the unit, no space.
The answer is 28°F
